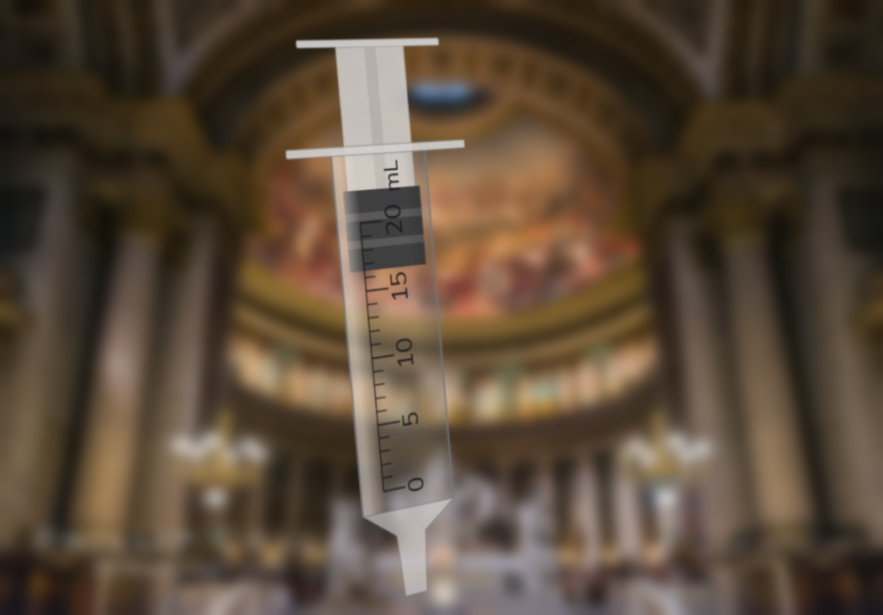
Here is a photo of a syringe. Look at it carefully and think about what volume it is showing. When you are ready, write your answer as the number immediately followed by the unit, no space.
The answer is 16.5mL
